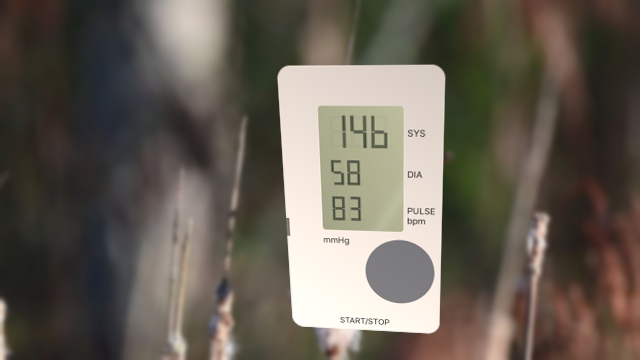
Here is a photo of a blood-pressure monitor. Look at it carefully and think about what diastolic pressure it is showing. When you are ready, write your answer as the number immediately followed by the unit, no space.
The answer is 58mmHg
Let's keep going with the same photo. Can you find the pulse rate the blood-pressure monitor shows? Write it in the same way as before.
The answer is 83bpm
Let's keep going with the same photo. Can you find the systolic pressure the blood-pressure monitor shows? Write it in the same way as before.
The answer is 146mmHg
